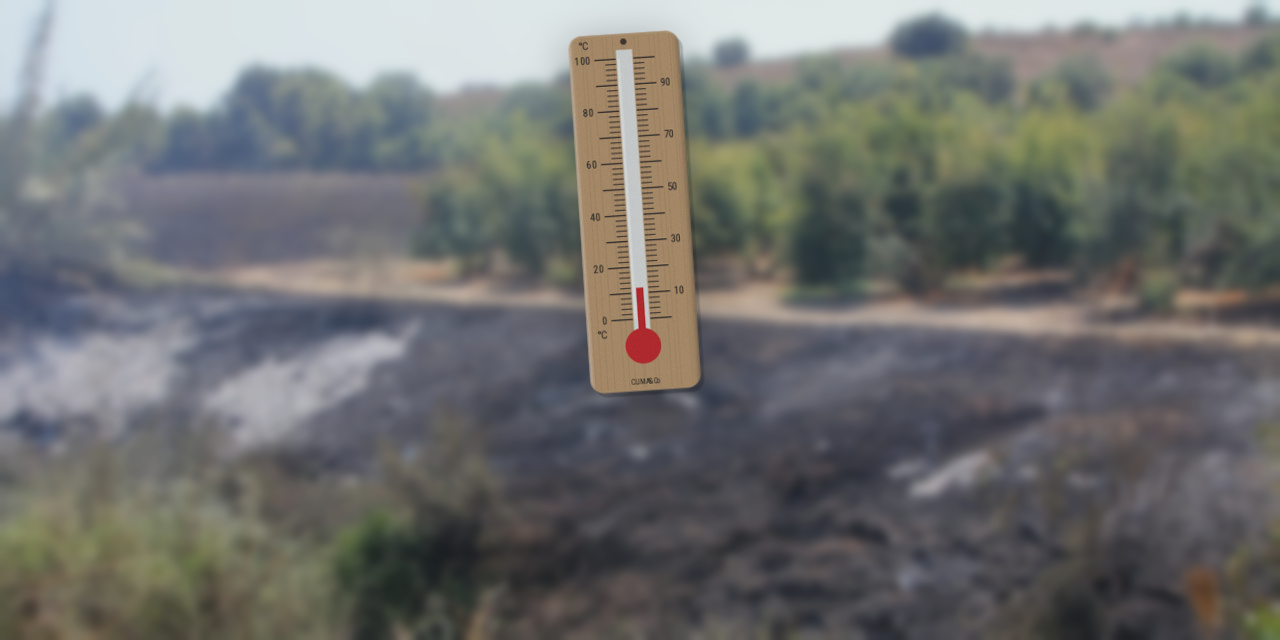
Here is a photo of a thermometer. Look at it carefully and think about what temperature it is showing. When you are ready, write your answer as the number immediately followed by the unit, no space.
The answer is 12°C
